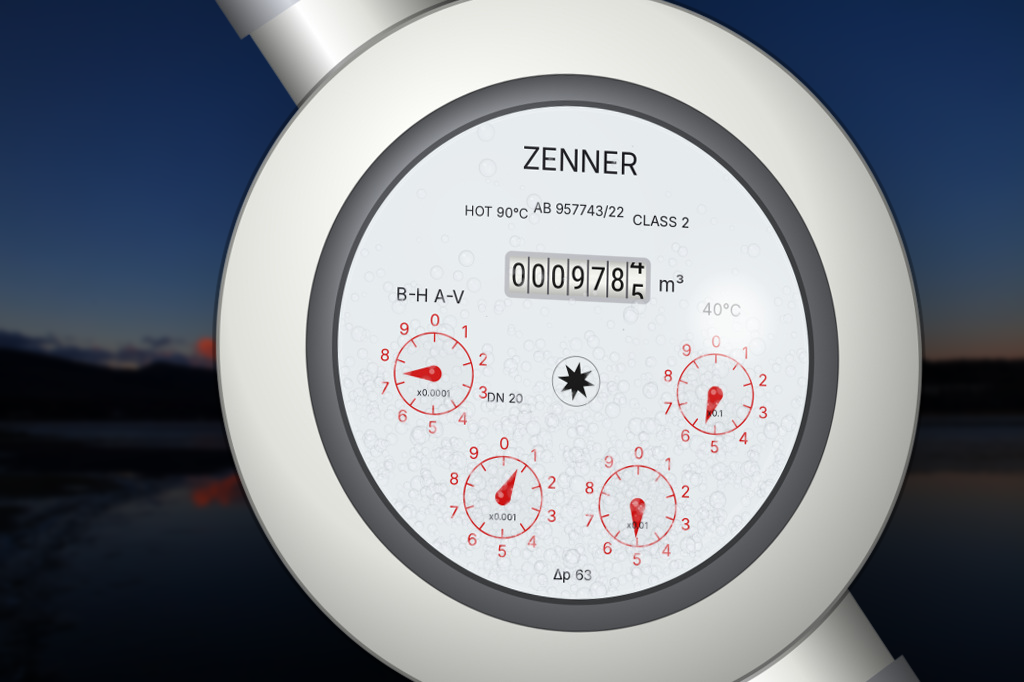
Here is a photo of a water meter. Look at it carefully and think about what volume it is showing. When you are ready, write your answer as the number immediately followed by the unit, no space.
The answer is 9784.5507m³
